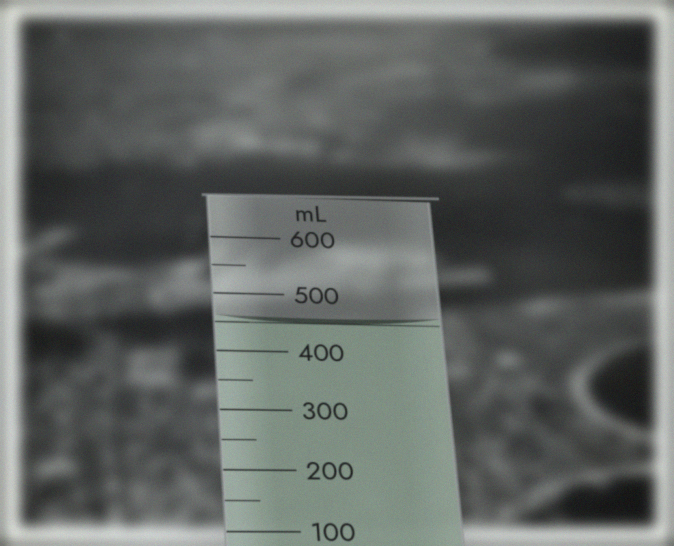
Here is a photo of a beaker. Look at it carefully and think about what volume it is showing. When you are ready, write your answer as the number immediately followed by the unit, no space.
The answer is 450mL
